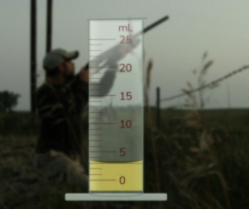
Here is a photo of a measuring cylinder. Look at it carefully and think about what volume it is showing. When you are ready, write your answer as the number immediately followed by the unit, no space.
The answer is 3mL
